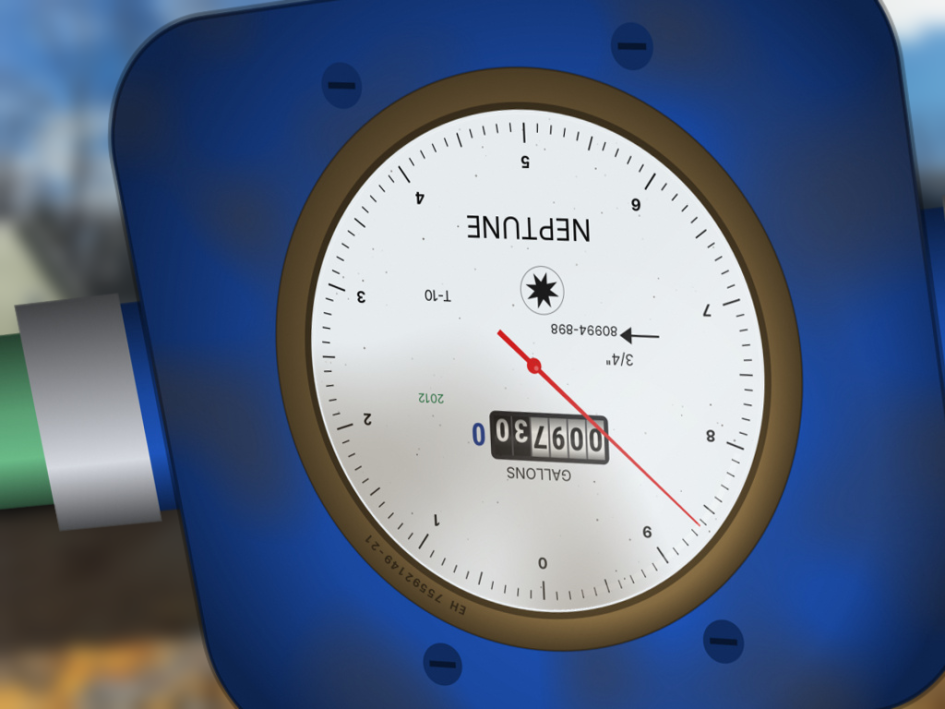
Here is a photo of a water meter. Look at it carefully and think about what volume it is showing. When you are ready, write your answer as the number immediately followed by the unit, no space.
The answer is 97298.6gal
